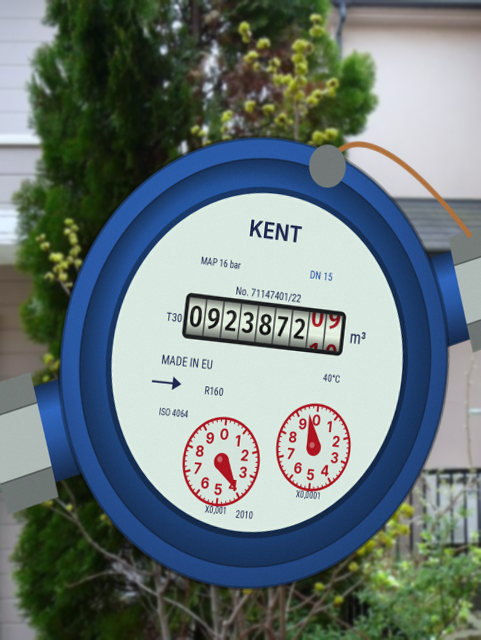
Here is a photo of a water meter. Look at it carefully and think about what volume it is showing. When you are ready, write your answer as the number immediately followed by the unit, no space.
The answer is 923872.0939m³
